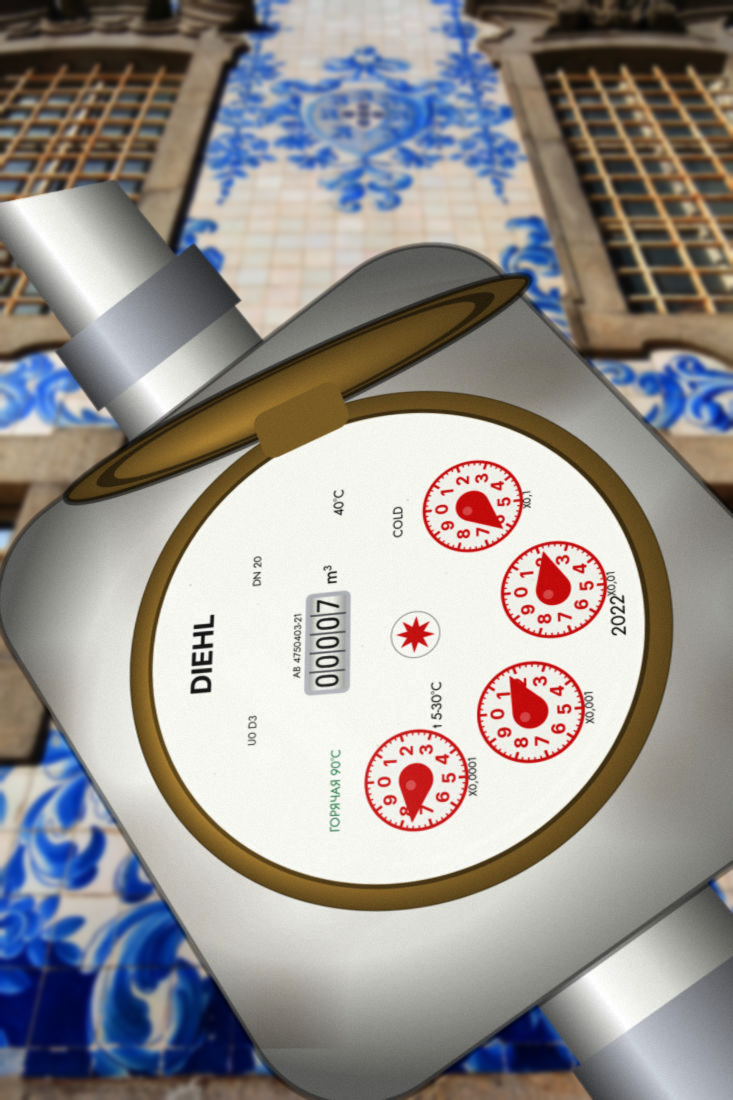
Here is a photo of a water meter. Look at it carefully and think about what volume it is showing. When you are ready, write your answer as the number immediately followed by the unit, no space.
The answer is 7.6217m³
